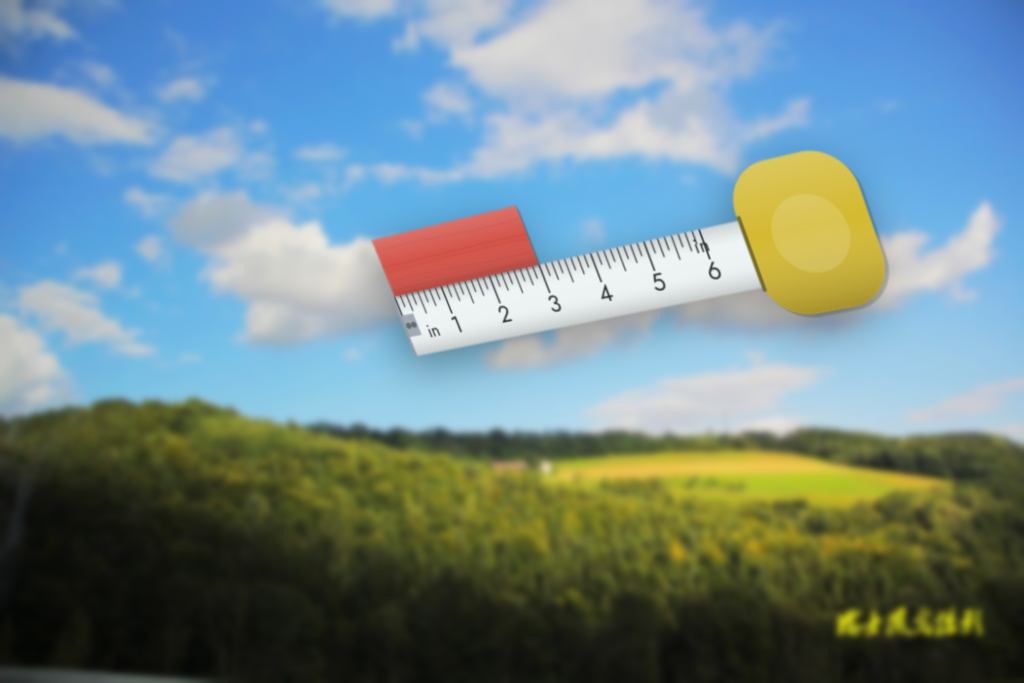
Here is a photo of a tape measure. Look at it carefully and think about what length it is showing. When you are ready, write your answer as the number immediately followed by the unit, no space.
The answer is 3in
